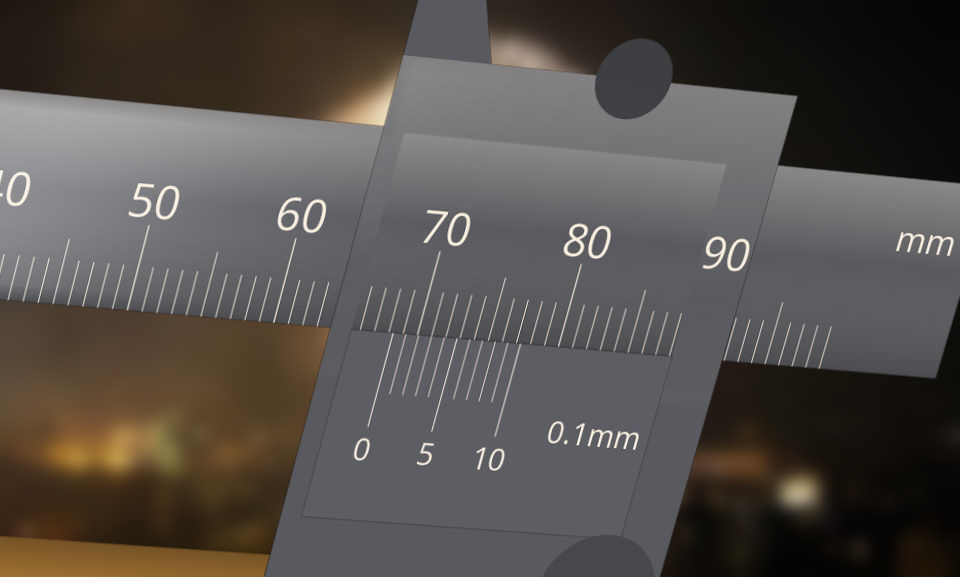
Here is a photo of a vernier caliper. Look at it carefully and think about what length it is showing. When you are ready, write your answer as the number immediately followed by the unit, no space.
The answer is 68.3mm
